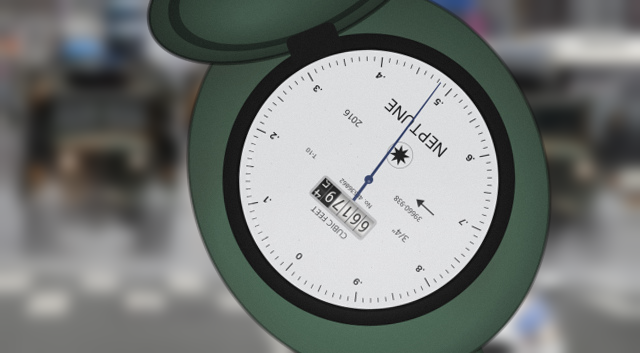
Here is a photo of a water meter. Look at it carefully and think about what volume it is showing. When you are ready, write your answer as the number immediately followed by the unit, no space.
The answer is 661794.48ft³
